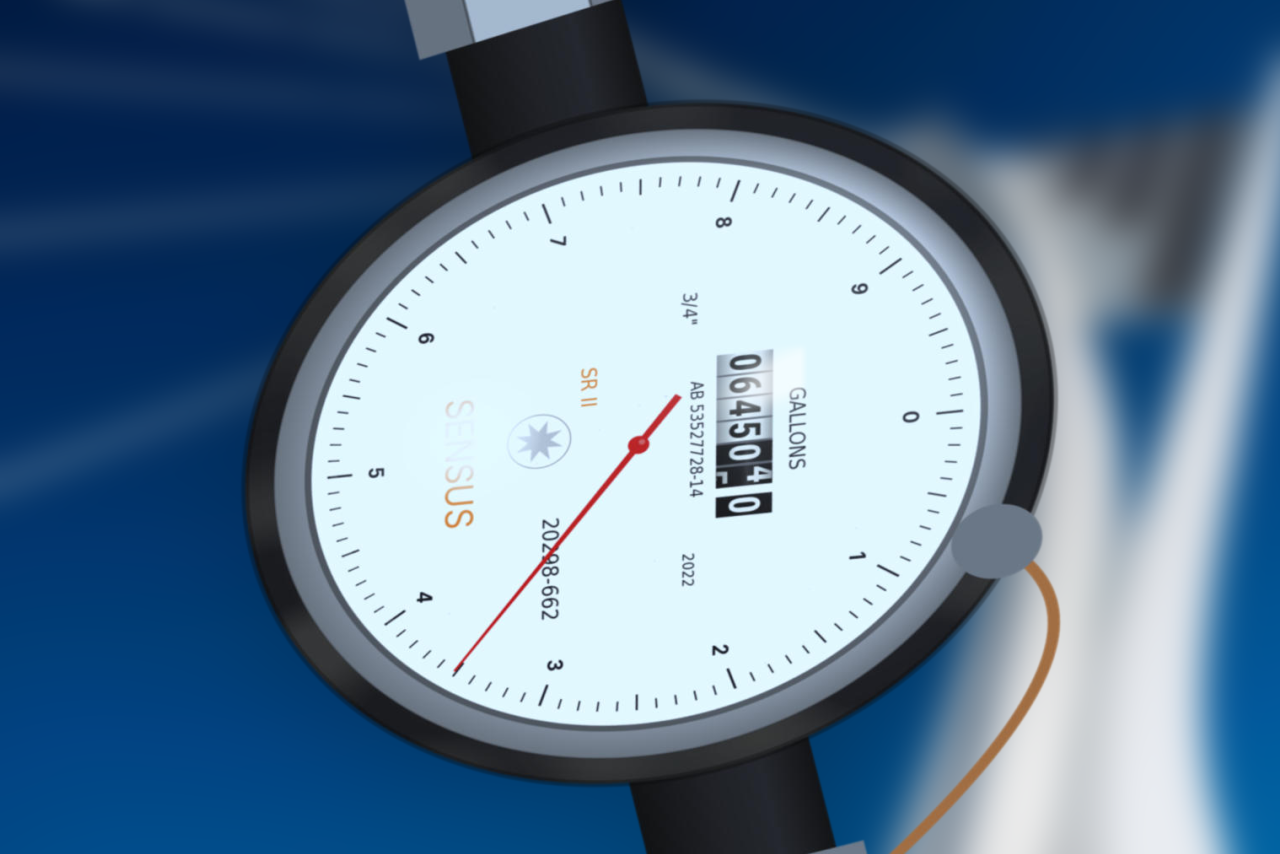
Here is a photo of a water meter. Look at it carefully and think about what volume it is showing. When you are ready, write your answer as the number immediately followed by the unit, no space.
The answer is 645043.5gal
